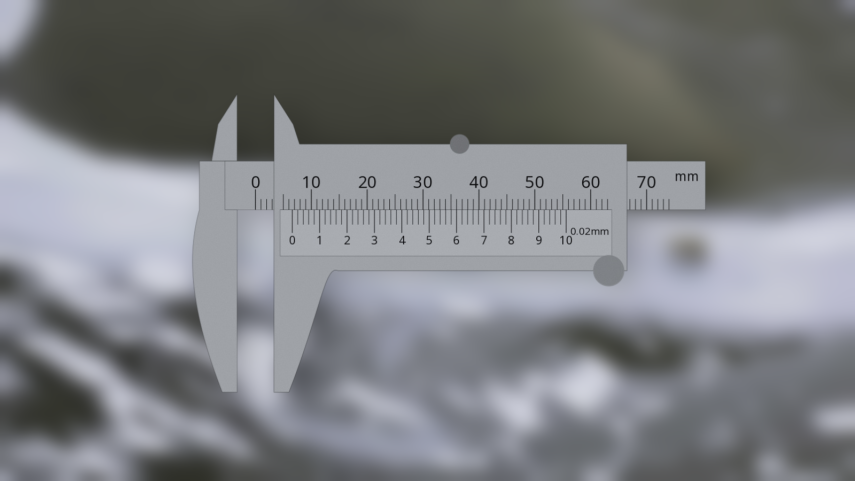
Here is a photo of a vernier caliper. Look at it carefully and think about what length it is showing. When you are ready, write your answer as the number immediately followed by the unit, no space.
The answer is 6.6mm
